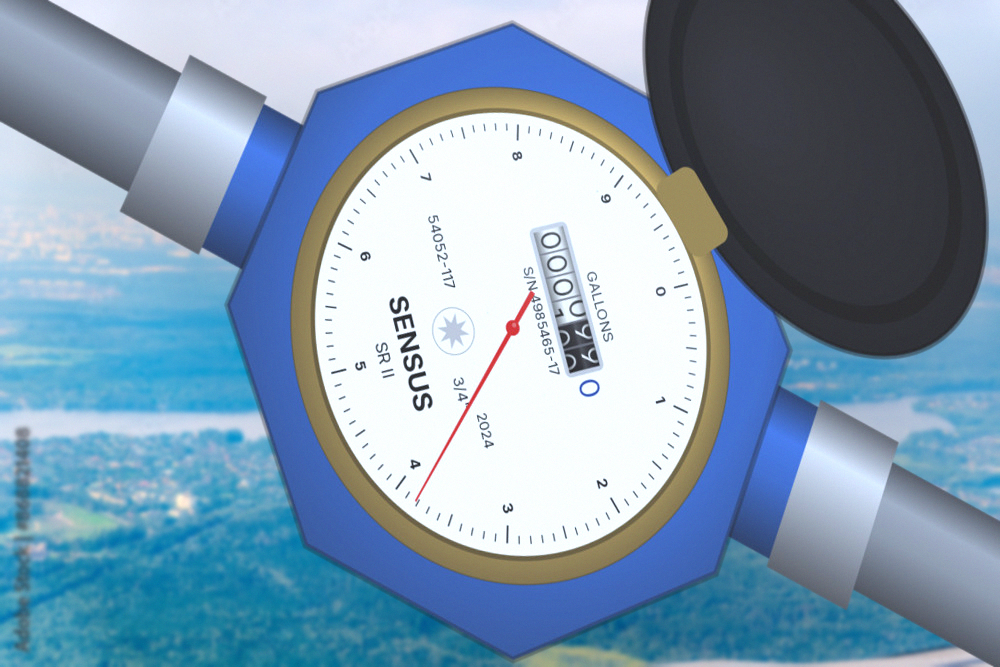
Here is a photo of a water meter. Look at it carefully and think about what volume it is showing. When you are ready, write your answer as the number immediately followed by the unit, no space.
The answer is 993.8gal
